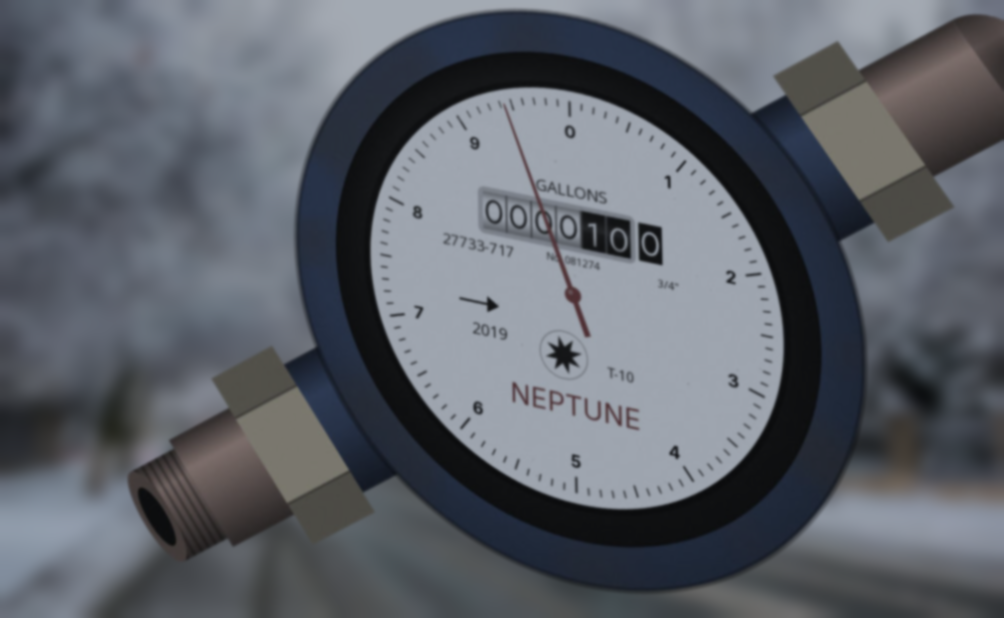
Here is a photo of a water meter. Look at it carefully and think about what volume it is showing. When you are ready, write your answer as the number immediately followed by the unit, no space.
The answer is 99.4gal
